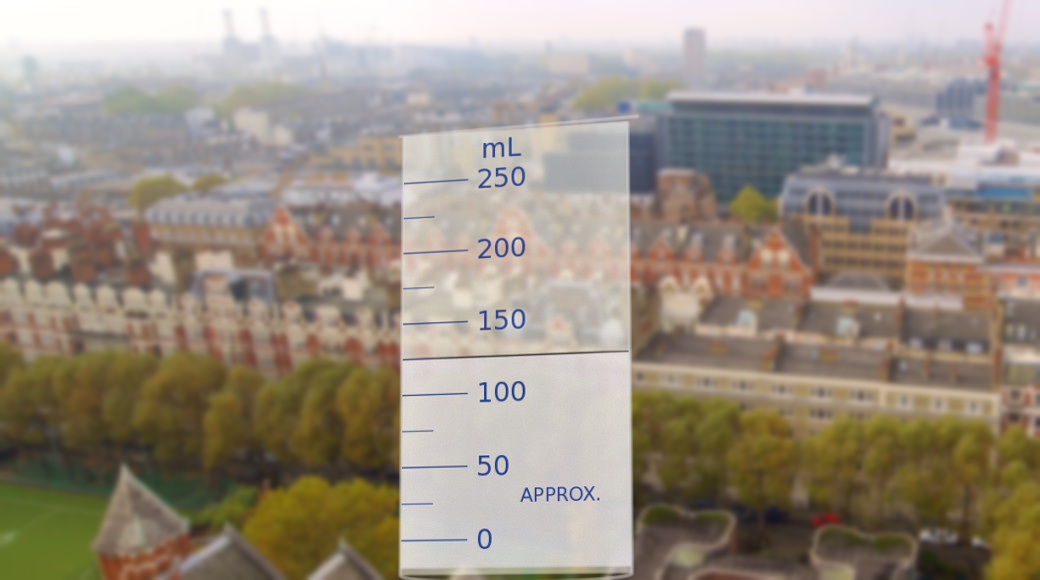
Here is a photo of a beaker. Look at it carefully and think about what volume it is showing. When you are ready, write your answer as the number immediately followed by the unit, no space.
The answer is 125mL
